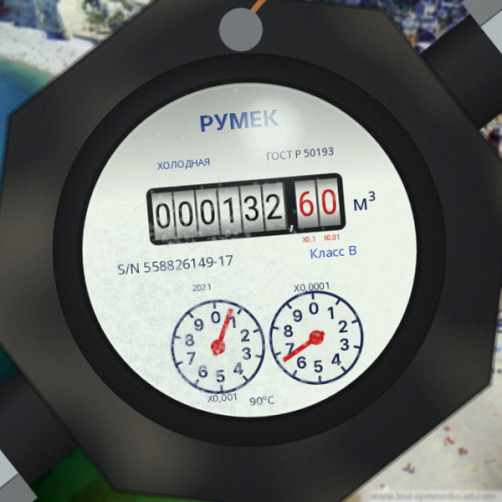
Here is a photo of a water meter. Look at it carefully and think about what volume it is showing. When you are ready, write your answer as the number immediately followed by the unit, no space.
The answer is 132.6006m³
